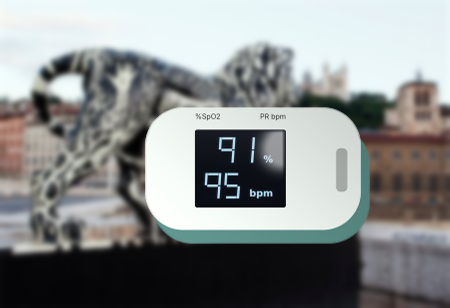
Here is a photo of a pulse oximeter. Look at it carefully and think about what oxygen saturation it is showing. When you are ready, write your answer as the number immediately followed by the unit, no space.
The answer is 91%
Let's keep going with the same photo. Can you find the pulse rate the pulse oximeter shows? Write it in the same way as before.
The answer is 95bpm
